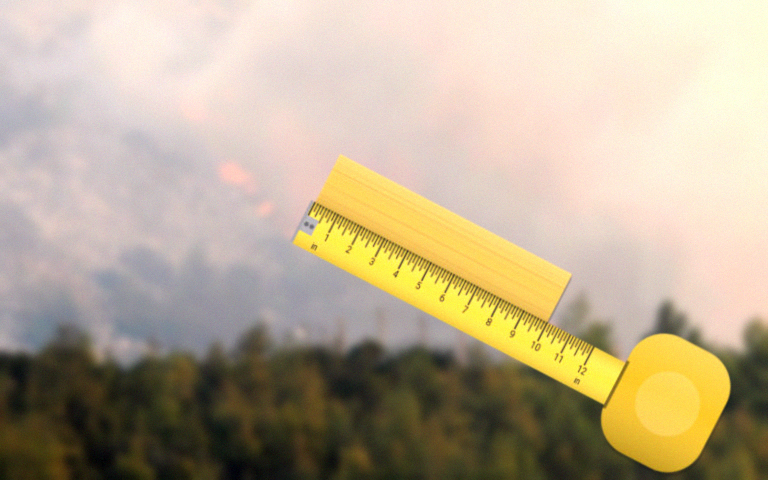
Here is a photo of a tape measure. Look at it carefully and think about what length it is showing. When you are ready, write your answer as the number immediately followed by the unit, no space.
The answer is 10in
